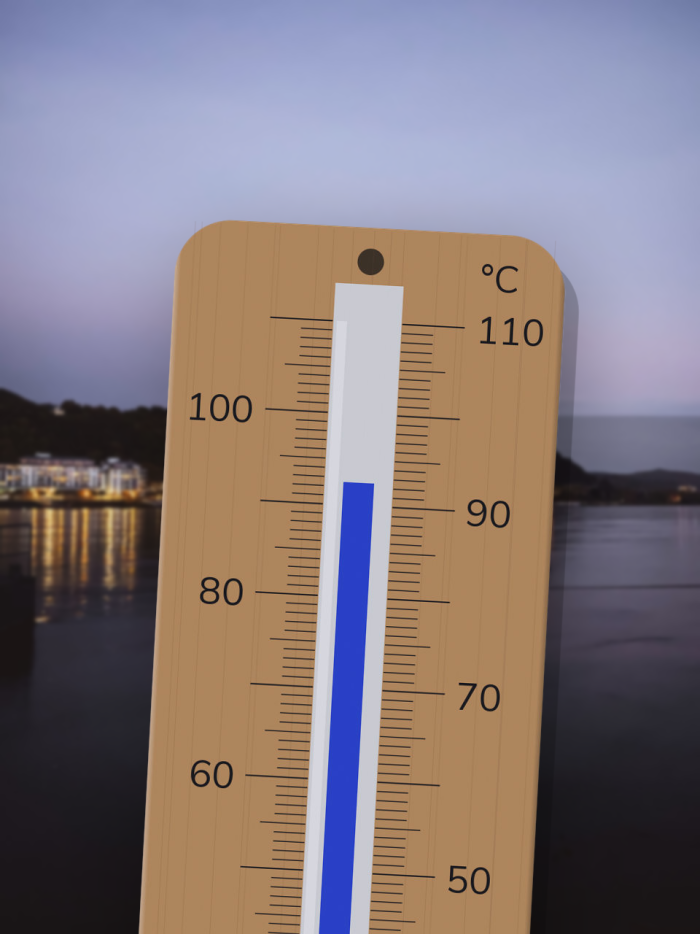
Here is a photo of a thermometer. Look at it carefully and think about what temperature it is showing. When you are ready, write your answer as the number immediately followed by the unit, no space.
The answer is 92.5°C
